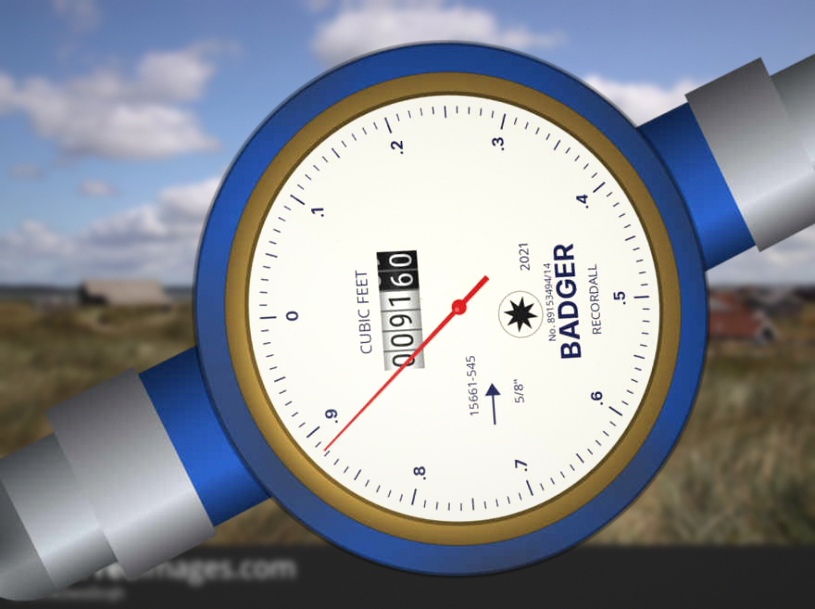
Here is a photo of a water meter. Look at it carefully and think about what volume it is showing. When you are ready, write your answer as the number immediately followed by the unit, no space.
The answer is 9159.88ft³
